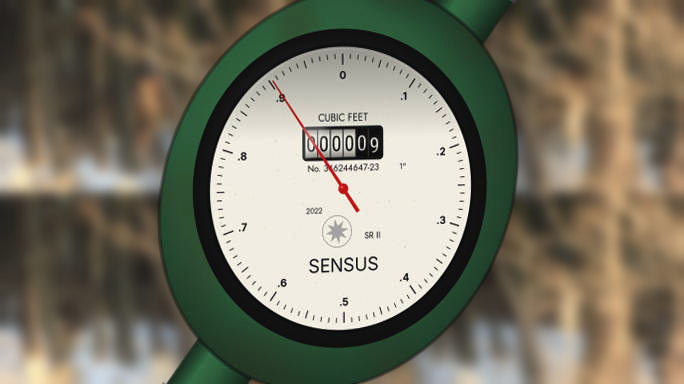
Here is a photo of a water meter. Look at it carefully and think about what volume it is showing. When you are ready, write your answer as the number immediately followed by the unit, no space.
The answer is 8.90ft³
